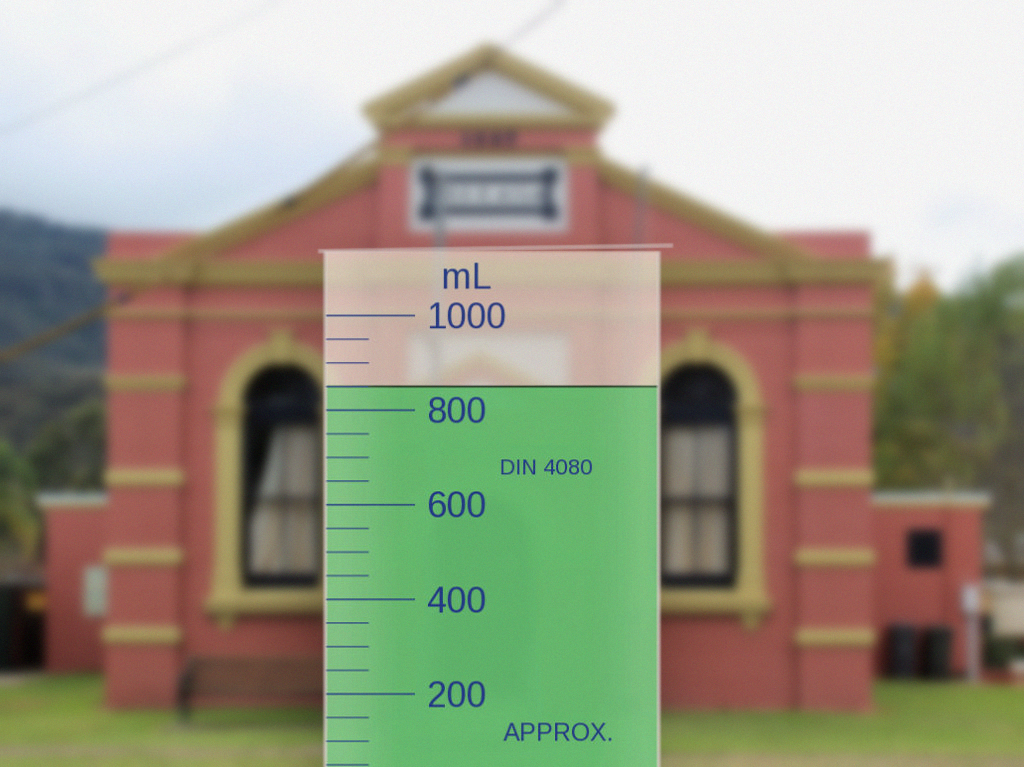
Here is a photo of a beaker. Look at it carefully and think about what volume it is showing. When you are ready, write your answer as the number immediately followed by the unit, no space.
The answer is 850mL
